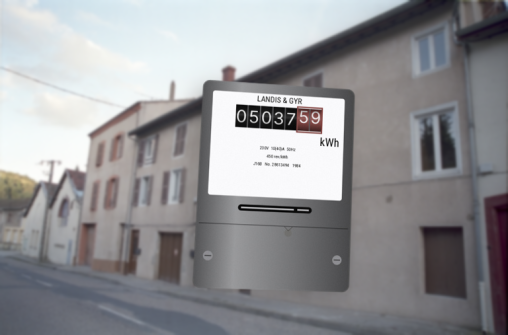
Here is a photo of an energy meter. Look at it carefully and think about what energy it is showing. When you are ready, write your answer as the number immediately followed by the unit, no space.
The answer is 5037.59kWh
